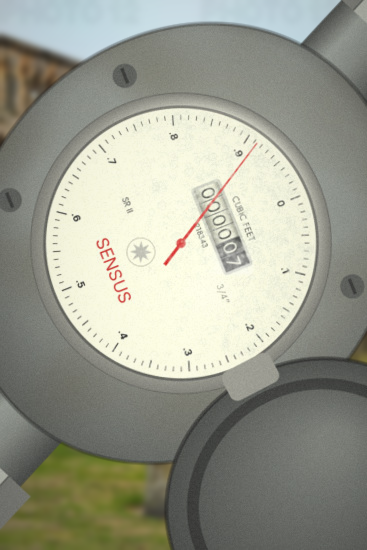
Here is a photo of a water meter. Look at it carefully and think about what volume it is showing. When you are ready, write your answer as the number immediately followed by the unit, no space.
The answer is 6.91ft³
